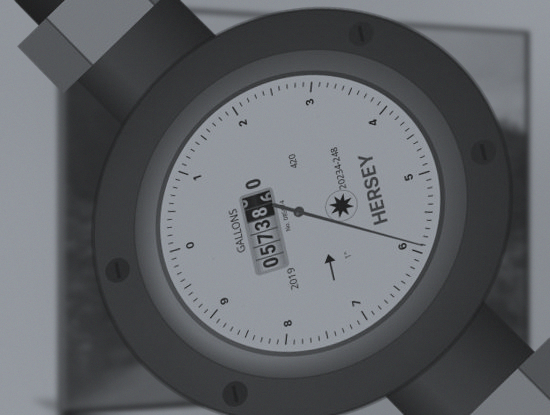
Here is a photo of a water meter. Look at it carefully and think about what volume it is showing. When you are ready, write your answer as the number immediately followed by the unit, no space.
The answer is 573855.9gal
